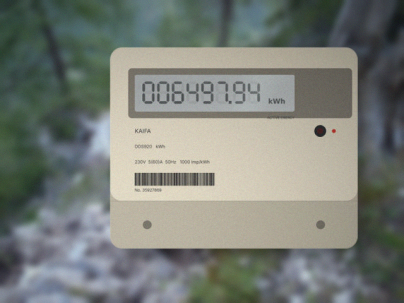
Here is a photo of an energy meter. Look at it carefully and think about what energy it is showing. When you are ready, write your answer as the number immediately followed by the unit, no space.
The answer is 6497.94kWh
